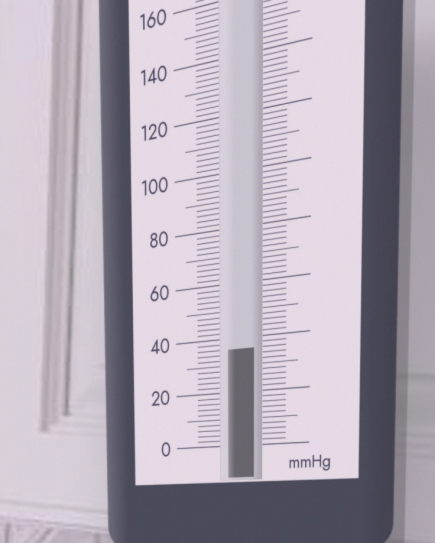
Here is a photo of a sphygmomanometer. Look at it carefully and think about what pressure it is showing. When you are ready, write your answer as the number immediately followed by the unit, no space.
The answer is 36mmHg
